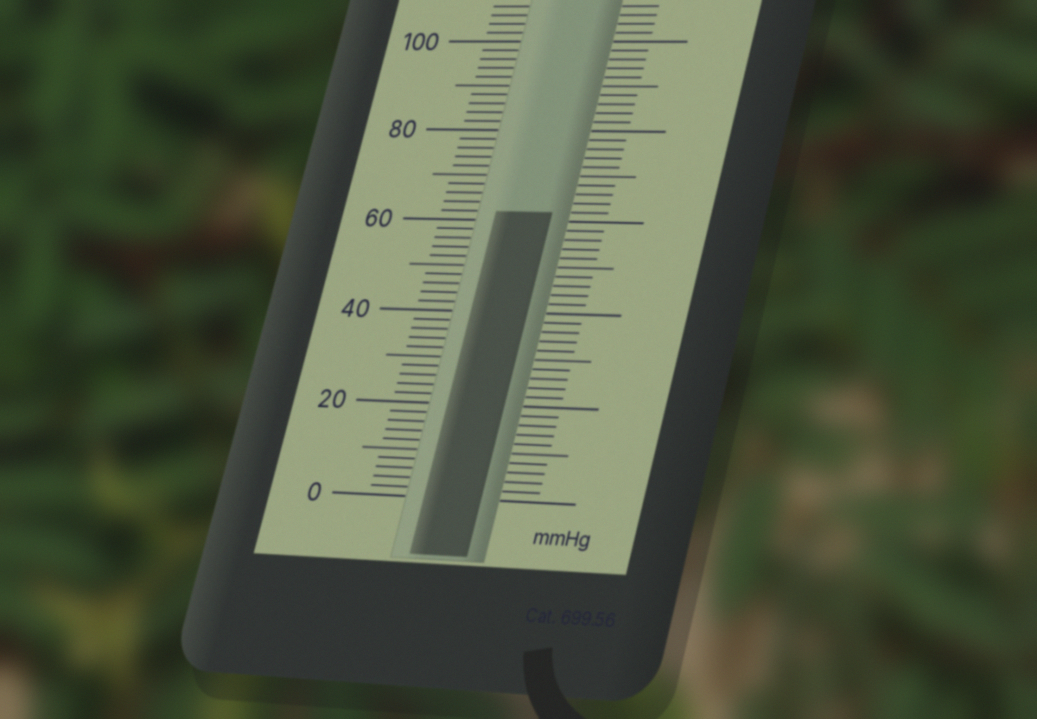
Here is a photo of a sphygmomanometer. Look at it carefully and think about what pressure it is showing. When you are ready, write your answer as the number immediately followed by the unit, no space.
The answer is 62mmHg
